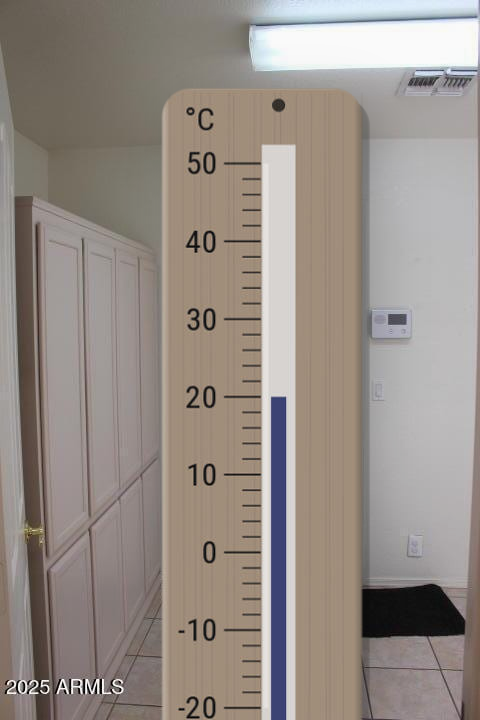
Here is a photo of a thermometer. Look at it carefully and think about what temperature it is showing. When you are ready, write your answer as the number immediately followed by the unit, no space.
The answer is 20°C
